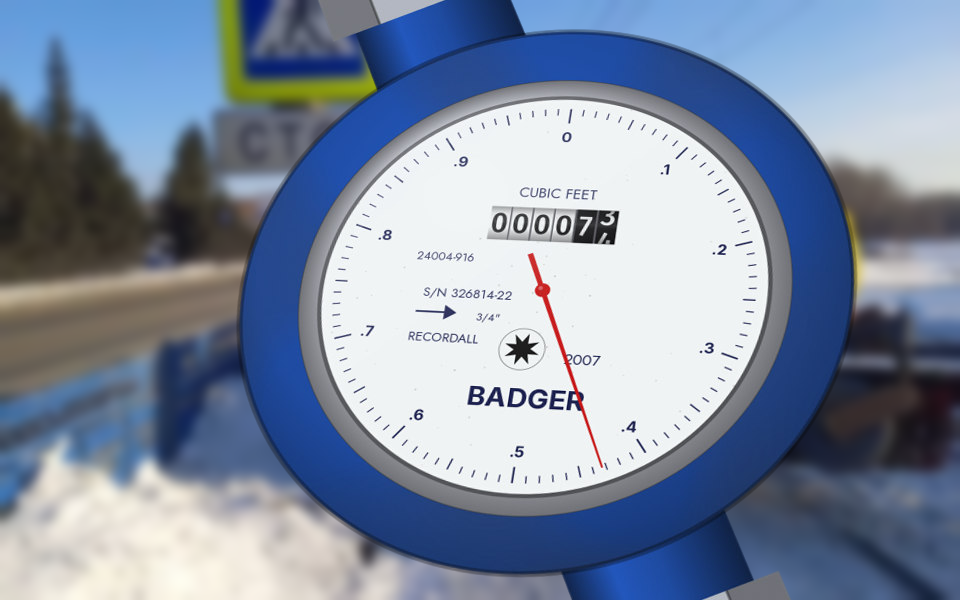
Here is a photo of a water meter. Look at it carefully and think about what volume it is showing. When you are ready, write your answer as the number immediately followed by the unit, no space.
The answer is 73.43ft³
